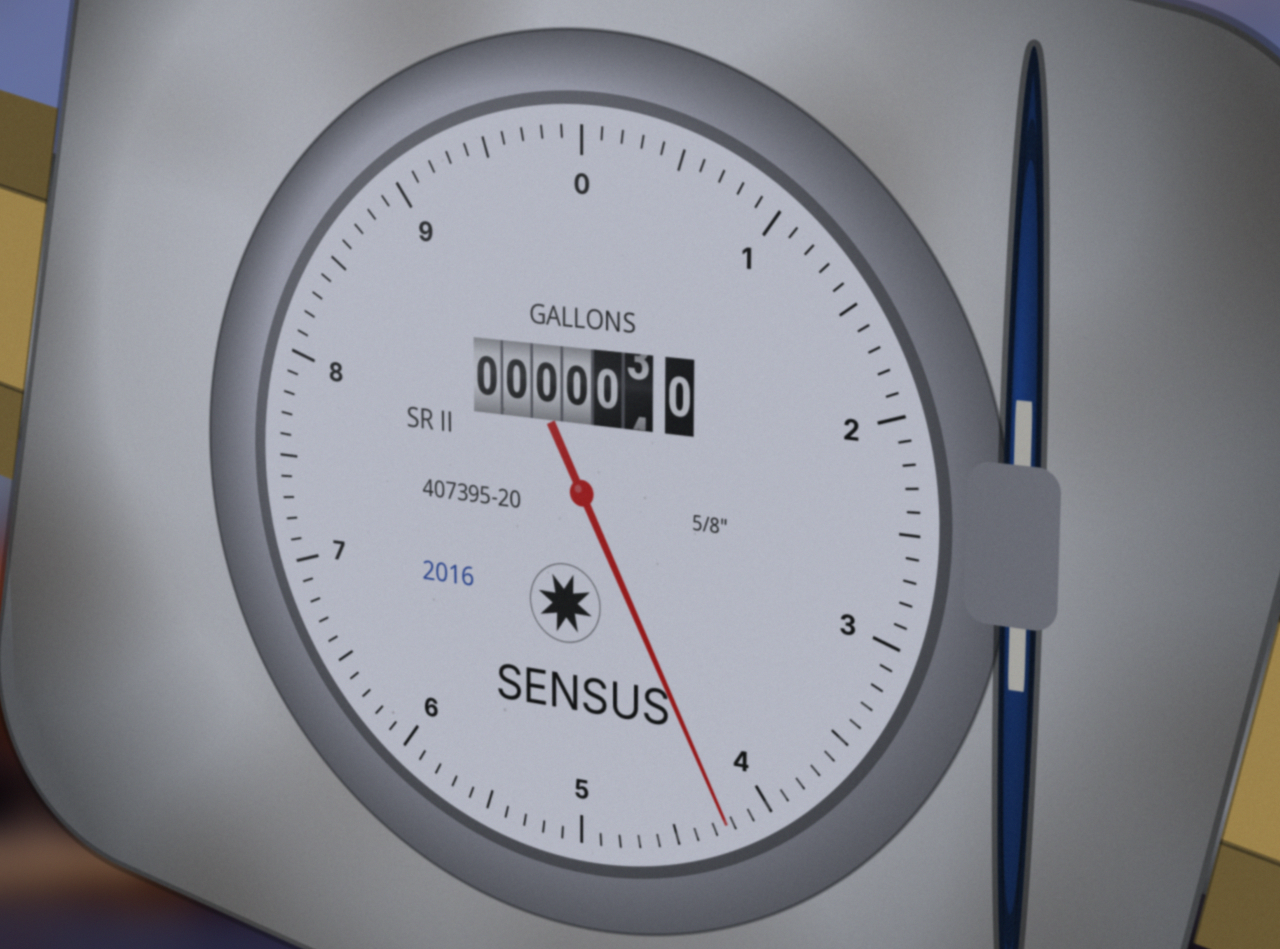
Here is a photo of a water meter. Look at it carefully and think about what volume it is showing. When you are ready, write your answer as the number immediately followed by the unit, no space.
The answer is 34.2gal
